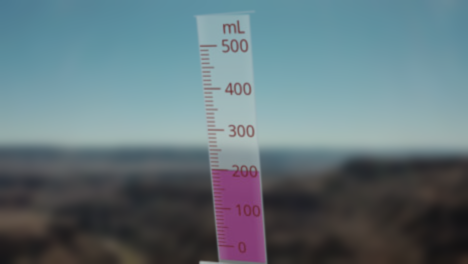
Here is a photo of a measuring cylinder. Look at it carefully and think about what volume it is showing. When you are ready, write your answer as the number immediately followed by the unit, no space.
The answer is 200mL
